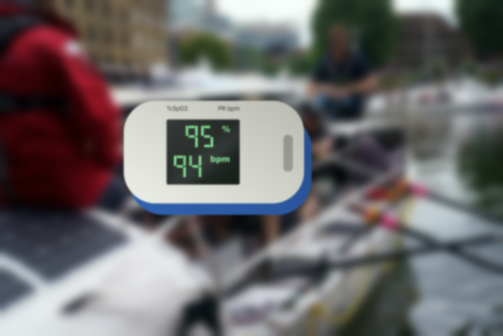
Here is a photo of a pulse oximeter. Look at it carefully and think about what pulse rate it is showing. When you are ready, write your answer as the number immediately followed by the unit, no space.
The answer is 94bpm
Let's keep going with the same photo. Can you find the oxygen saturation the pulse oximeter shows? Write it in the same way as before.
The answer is 95%
